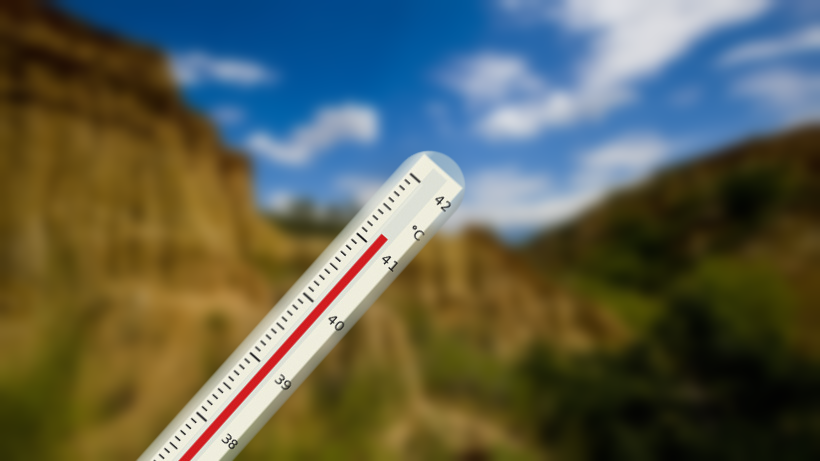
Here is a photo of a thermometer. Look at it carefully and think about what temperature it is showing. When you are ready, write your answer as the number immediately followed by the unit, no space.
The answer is 41.2°C
